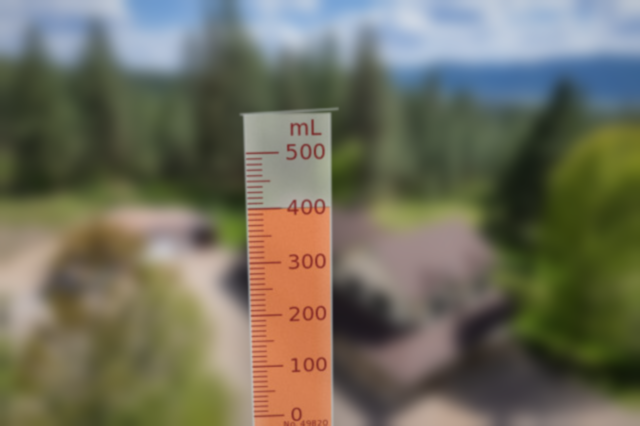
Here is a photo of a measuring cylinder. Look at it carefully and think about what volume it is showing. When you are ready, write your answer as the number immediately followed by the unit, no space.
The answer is 400mL
